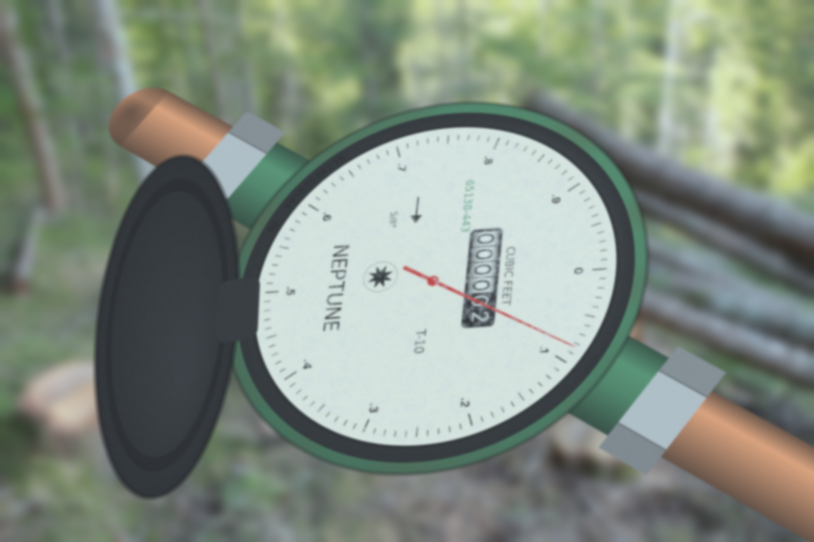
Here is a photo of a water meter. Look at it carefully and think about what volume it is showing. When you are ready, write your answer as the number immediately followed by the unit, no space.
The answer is 2.08ft³
